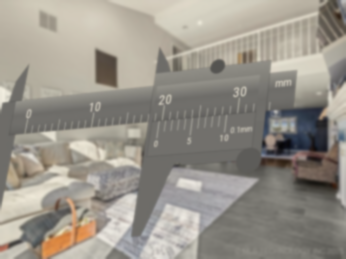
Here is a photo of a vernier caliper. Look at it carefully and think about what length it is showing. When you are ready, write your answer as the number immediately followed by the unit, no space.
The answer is 19.6mm
